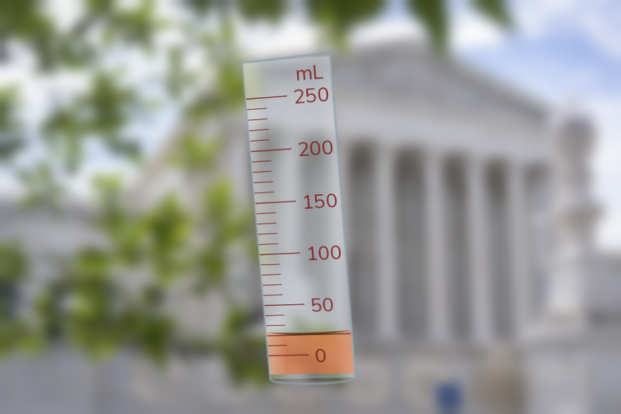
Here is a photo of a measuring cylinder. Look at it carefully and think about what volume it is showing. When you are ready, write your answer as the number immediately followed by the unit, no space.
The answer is 20mL
